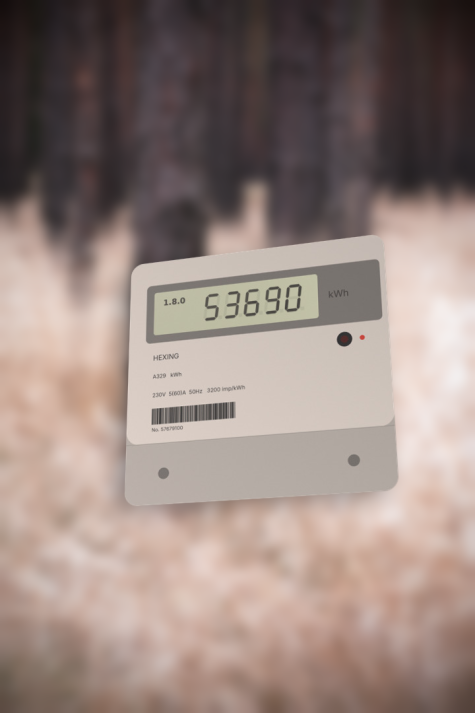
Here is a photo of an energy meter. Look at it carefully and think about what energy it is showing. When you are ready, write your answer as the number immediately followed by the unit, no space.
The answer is 53690kWh
